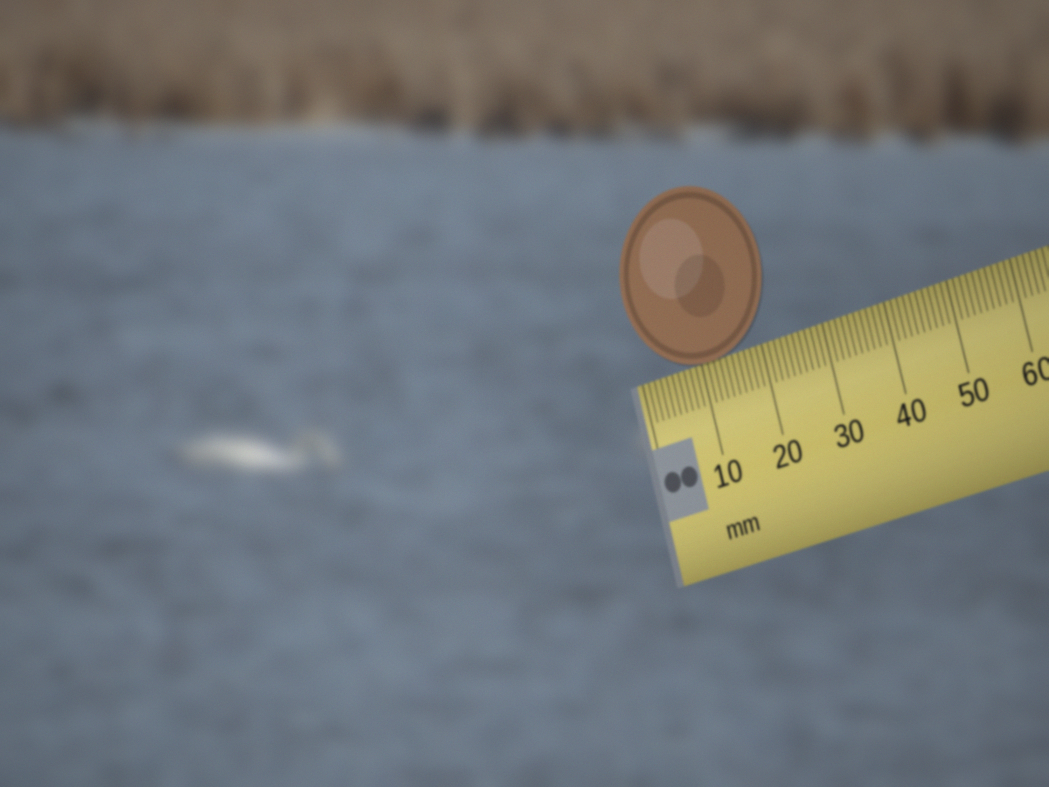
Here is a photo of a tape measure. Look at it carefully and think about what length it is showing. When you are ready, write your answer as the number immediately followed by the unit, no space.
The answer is 23mm
